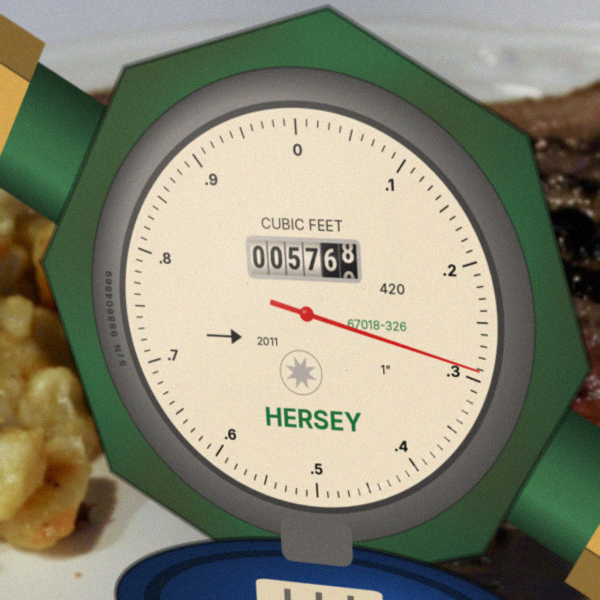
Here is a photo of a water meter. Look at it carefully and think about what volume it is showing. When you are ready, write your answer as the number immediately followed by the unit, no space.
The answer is 5768.29ft³
